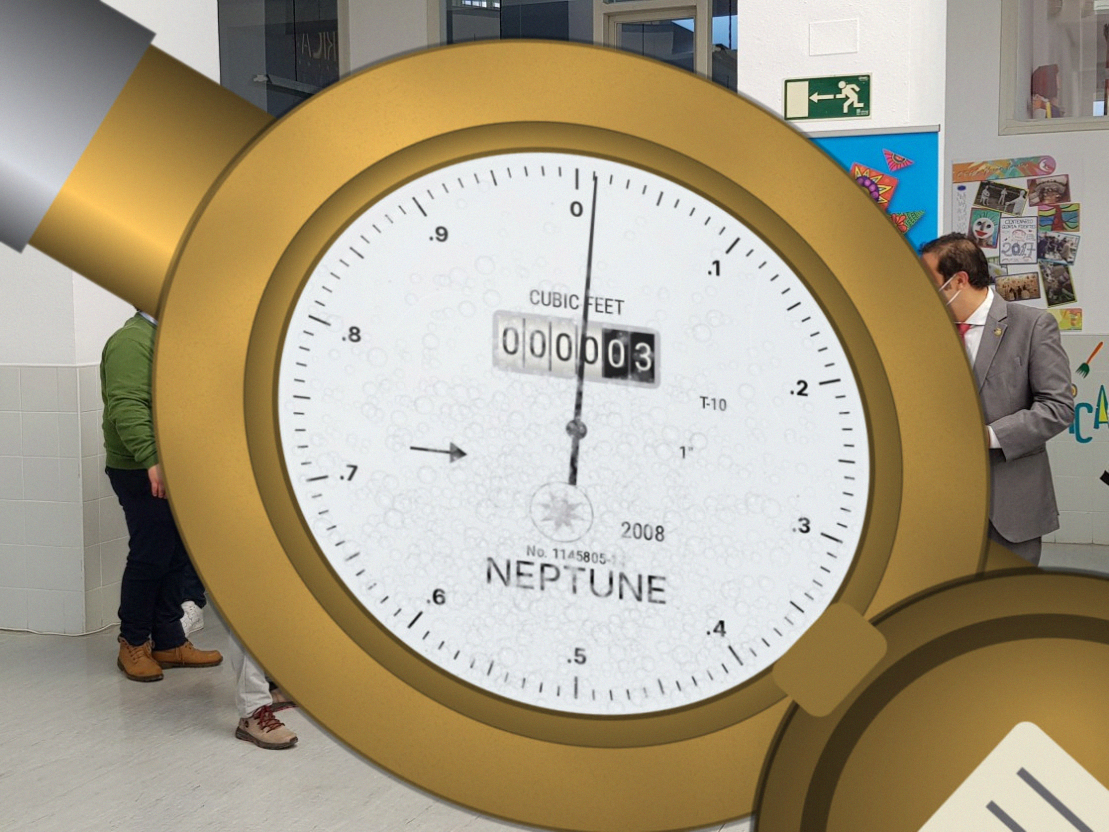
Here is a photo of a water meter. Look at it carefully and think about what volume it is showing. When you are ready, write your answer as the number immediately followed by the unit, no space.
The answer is 3.01ft³
